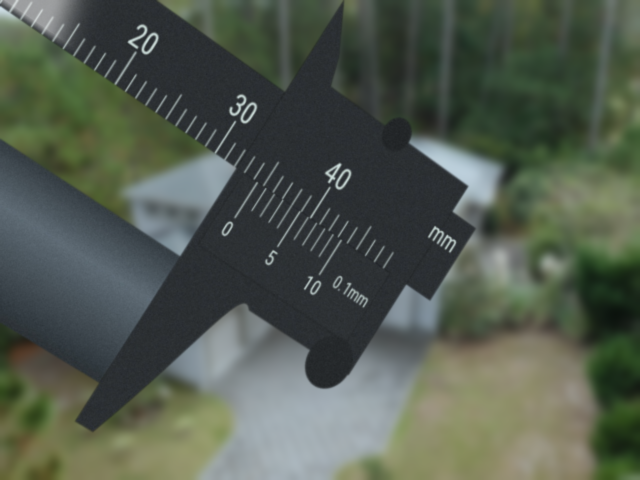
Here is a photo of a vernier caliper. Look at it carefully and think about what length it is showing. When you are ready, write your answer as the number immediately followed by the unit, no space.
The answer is 34.4mm
